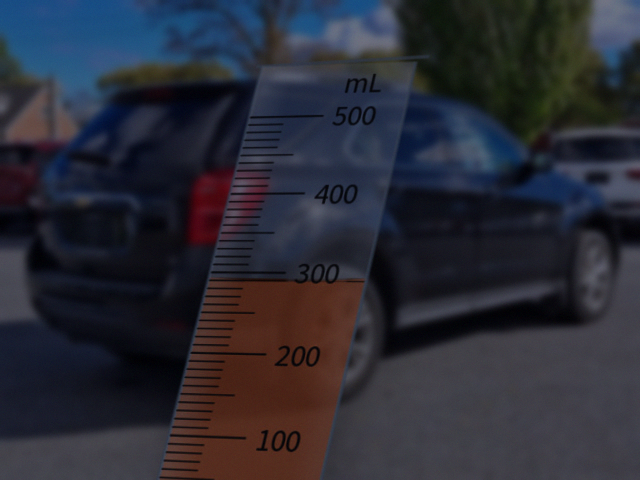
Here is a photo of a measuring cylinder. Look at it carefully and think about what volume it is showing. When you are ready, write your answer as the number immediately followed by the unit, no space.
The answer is 290mL
